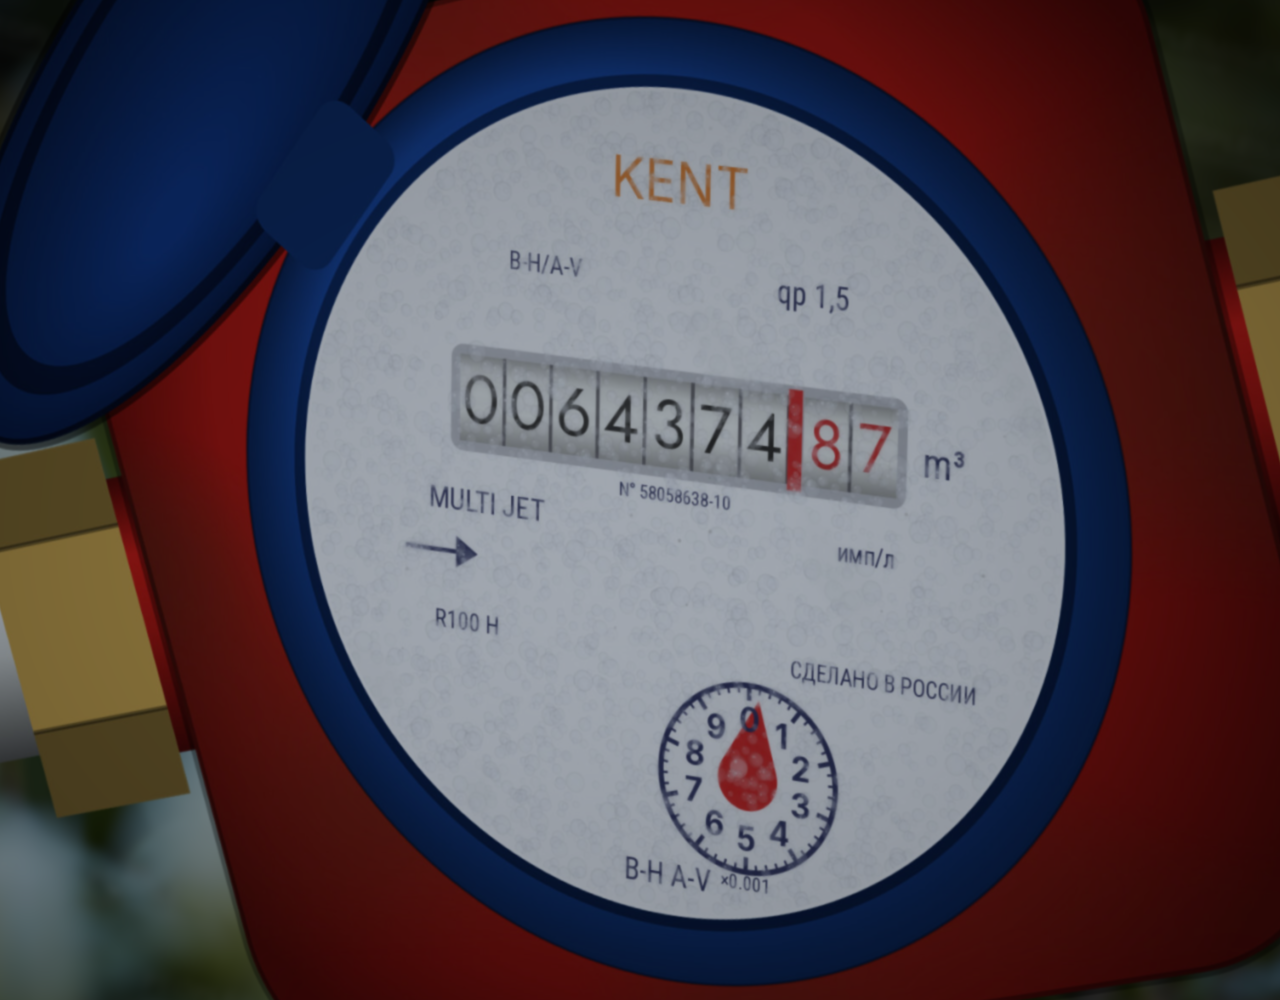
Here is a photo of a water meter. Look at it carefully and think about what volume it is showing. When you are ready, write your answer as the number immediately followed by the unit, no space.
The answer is 64374.870m³
